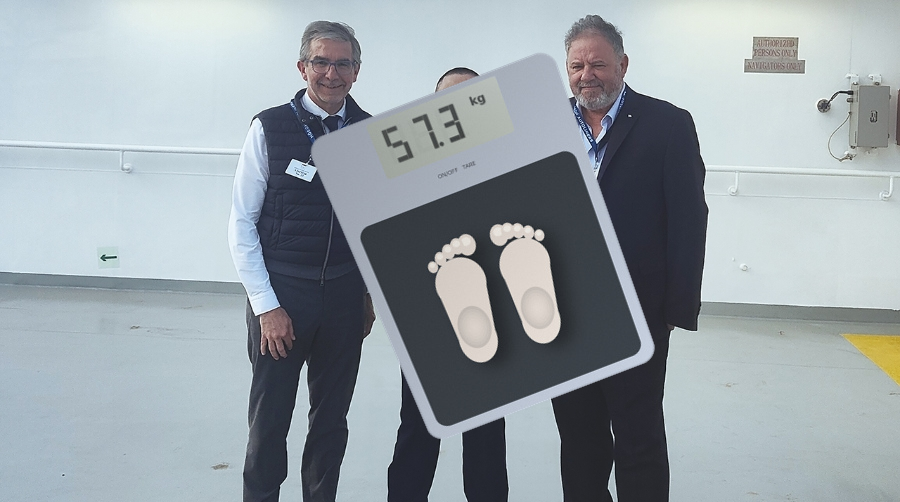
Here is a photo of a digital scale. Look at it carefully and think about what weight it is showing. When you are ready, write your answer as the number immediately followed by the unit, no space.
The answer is 57.3kg
